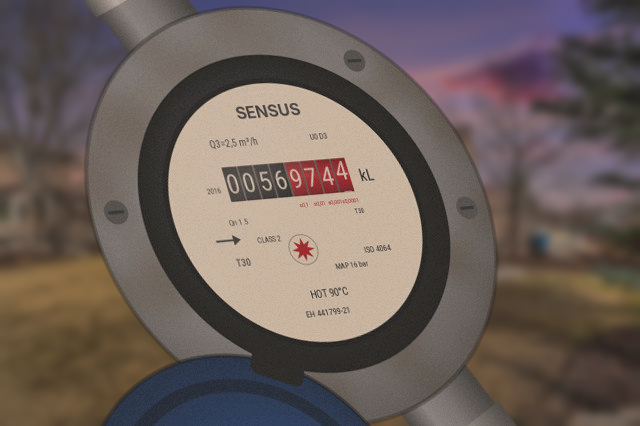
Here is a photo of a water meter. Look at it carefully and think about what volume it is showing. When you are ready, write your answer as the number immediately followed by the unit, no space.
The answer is 56.9744kL
